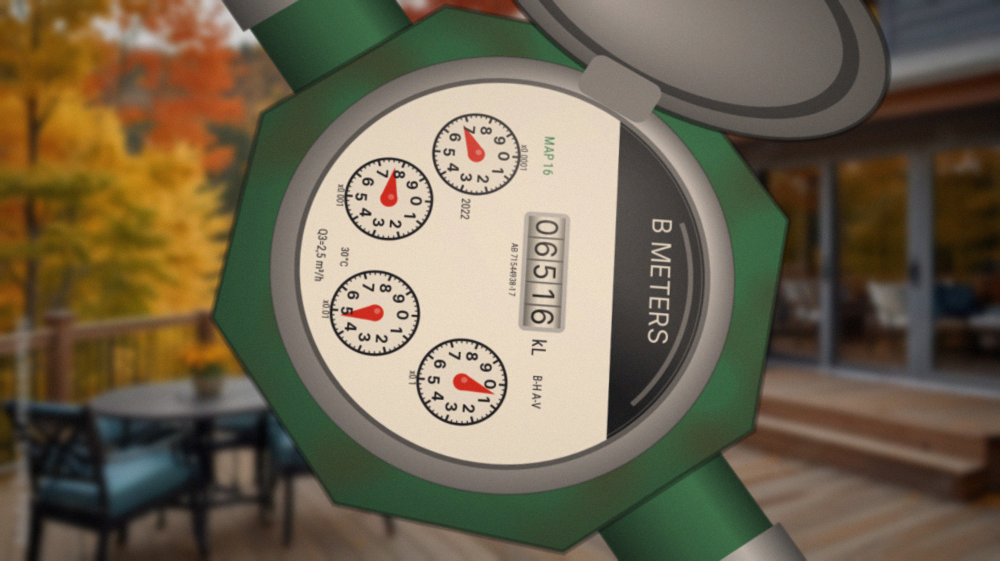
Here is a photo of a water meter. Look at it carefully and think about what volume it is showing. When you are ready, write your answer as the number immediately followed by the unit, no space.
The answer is 6516.0476kL
